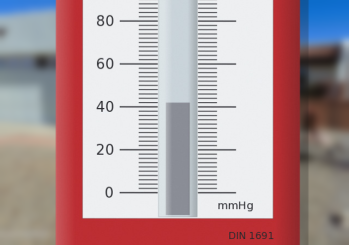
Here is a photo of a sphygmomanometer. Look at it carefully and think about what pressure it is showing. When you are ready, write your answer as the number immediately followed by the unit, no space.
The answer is 42mmHg
